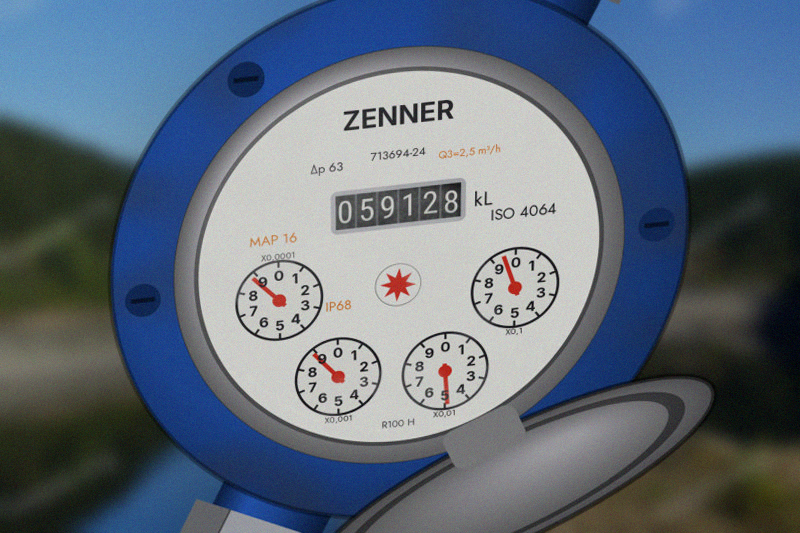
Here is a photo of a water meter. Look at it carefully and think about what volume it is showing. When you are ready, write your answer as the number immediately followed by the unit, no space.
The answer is 59127.9488kL
